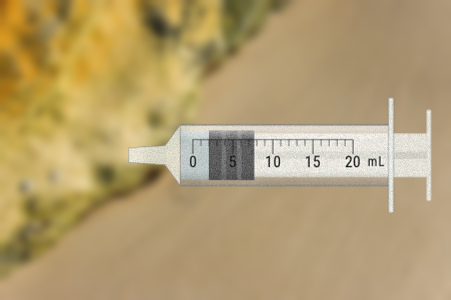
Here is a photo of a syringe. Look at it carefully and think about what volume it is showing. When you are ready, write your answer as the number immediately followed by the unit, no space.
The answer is 2mL
